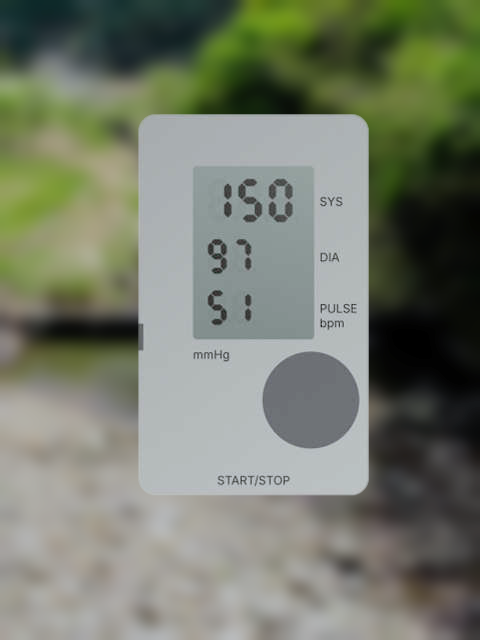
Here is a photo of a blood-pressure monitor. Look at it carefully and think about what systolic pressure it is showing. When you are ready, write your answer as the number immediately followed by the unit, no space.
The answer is 150mmHg
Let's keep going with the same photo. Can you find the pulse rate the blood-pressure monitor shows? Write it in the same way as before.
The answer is 51bpm
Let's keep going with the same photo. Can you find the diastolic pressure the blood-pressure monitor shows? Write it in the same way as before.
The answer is 97mmHg
